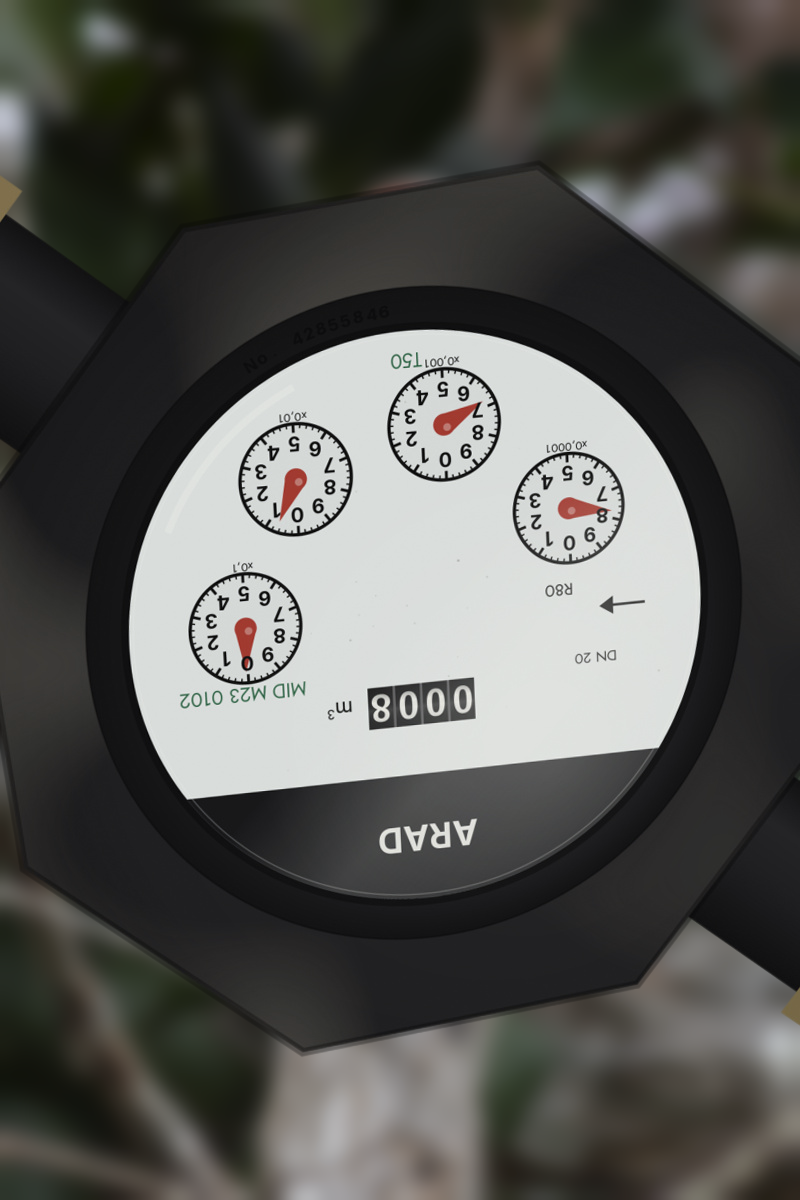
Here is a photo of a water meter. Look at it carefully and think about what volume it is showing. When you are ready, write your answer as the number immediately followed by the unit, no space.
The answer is 8.0067m³
